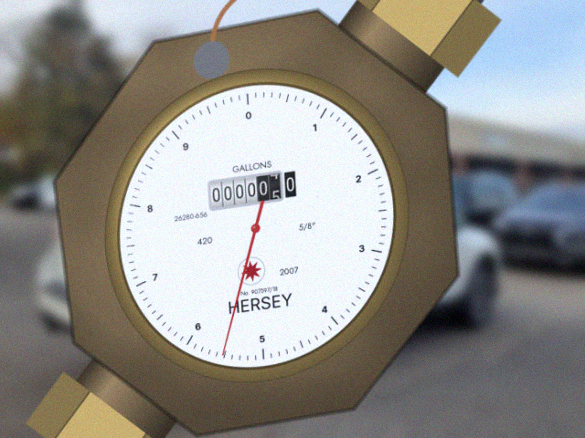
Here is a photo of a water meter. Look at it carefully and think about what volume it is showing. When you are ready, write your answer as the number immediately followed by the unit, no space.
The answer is 45.5gal
